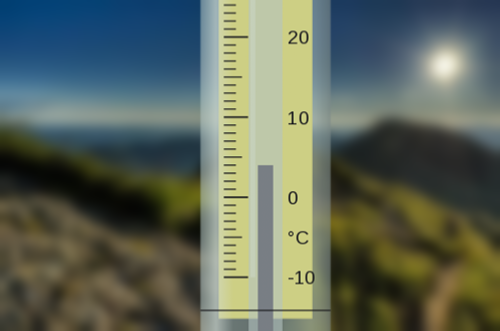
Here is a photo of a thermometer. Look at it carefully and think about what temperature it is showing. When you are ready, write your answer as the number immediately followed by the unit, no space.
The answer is 4°C
